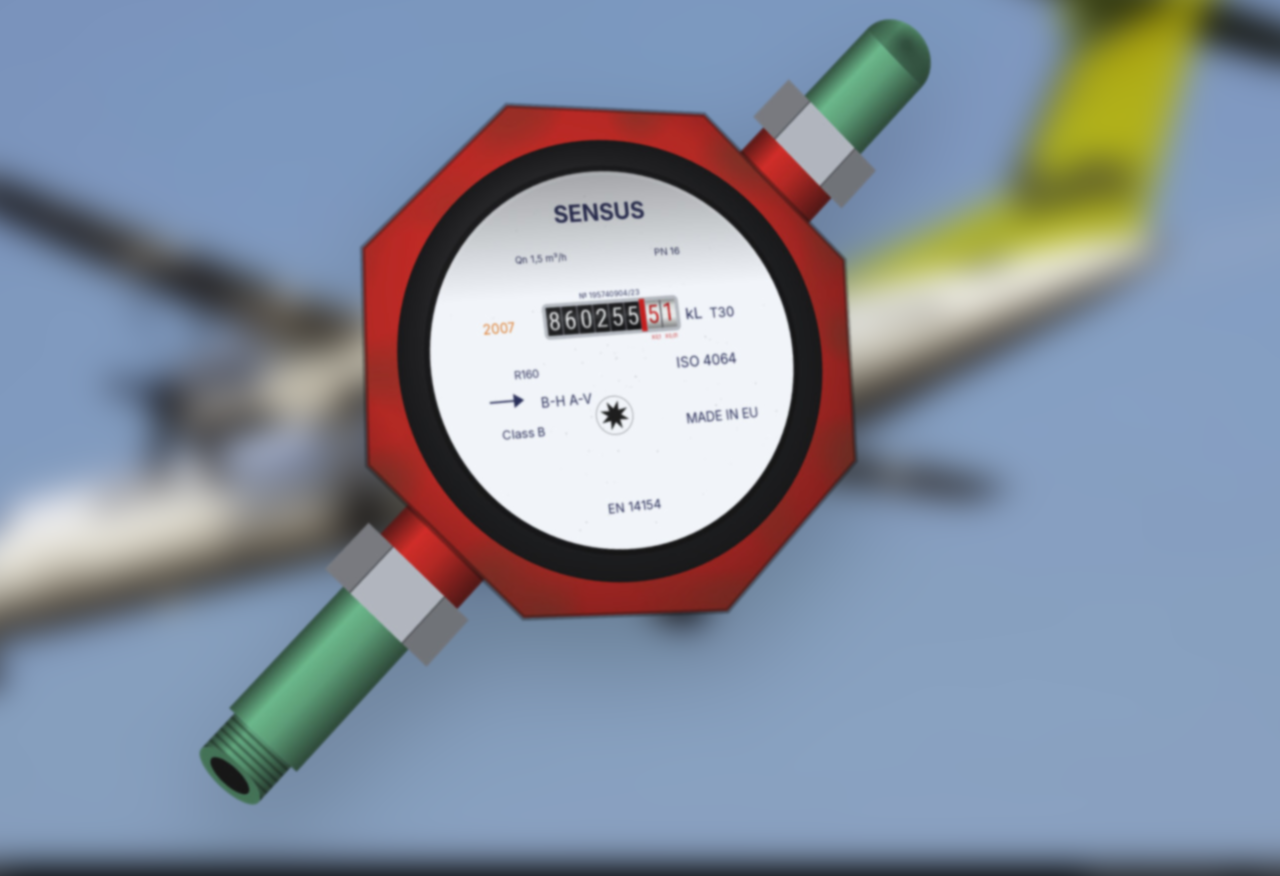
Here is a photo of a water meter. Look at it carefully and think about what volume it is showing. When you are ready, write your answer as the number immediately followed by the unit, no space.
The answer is 860255.51kL
